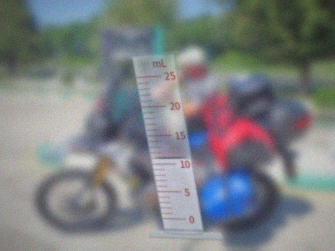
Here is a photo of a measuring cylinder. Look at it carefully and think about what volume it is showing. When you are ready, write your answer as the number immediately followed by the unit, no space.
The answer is 11mL
